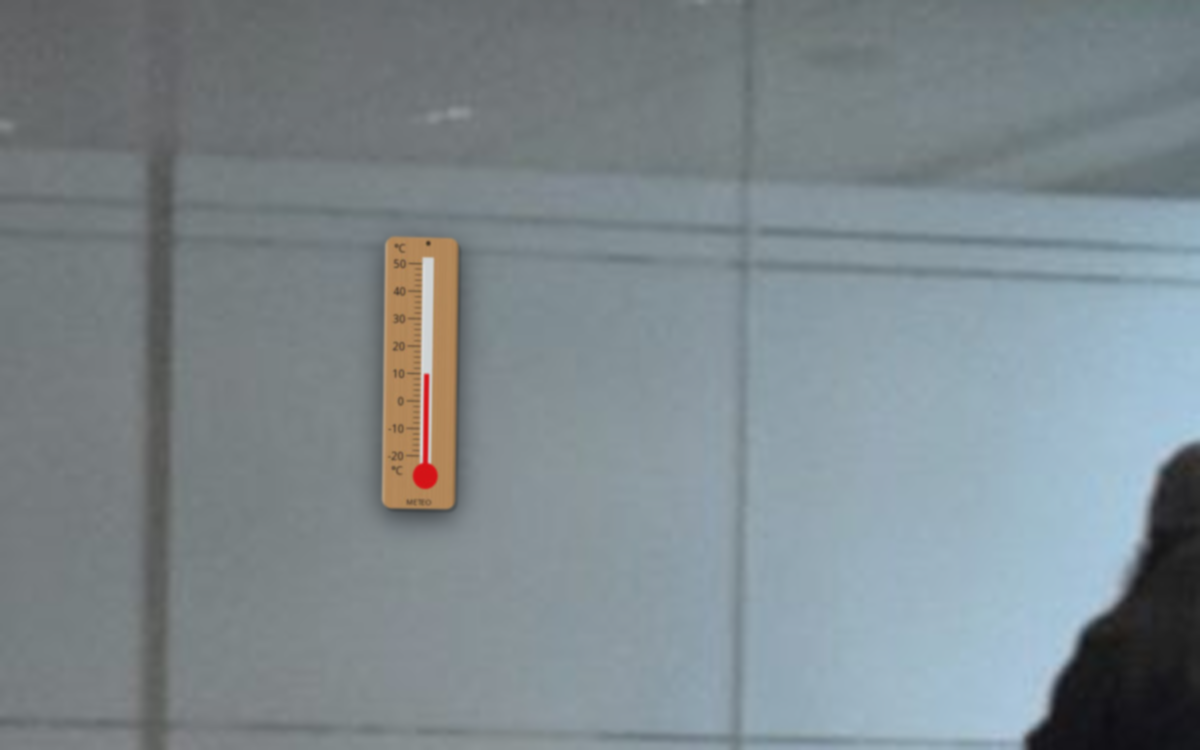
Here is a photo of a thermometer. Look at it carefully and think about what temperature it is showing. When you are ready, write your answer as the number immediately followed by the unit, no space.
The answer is 10°C
